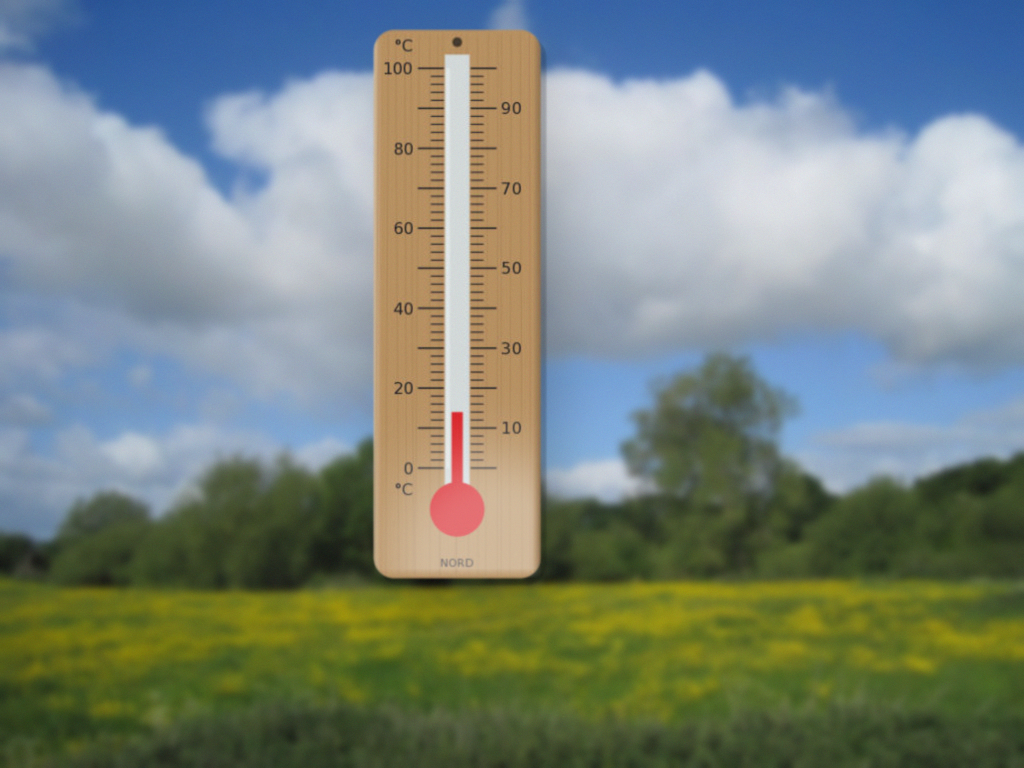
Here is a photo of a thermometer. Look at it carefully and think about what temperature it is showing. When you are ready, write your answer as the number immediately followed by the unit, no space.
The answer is 14°C
